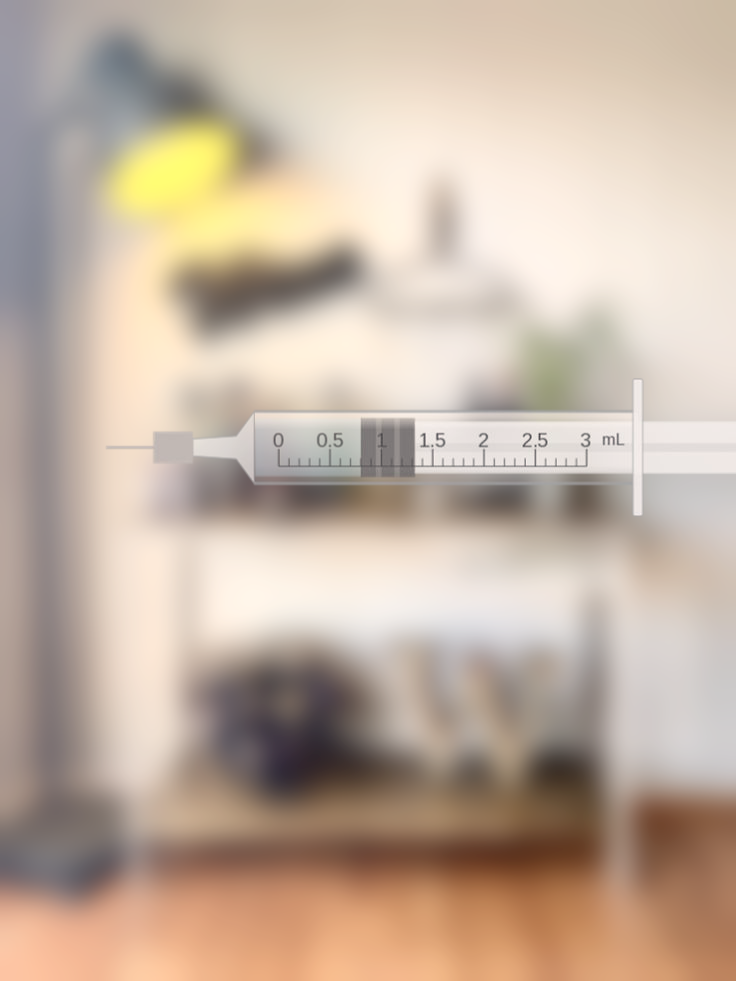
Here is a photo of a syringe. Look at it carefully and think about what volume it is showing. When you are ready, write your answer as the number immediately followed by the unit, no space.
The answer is 0.8mL
